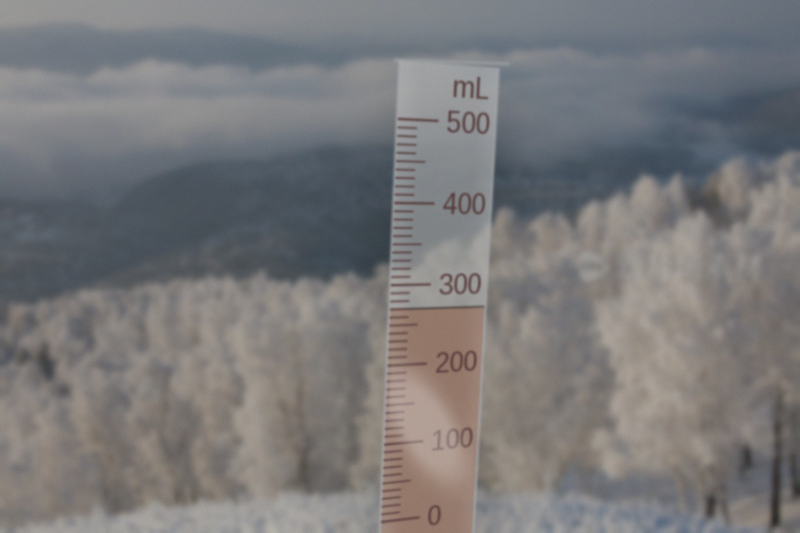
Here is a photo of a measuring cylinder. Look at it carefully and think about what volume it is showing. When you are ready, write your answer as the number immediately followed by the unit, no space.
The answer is 270mL
